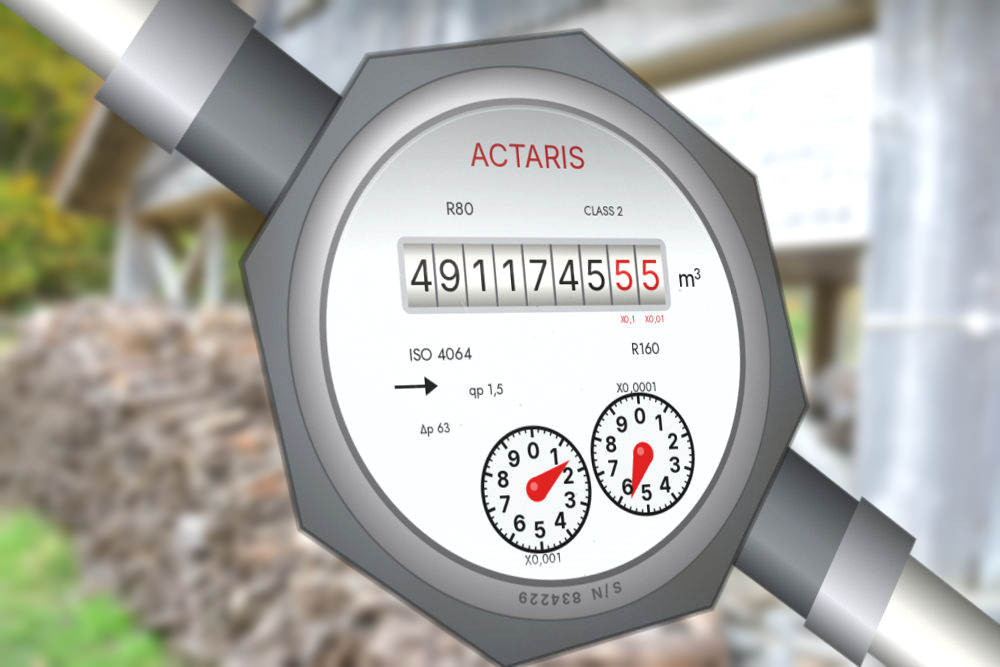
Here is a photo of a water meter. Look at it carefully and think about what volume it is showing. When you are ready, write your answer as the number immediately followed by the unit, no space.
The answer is 4911745.5515m³
